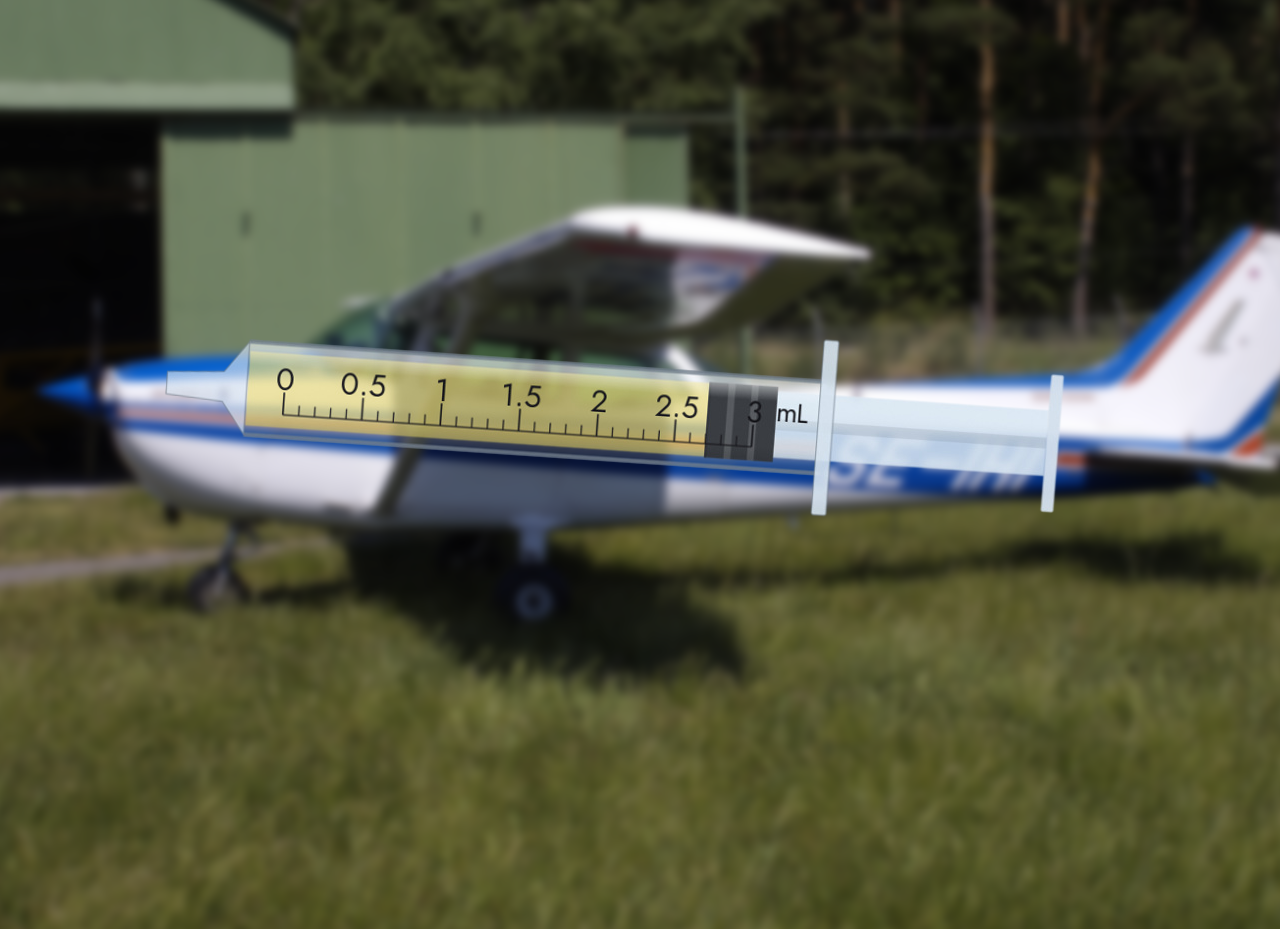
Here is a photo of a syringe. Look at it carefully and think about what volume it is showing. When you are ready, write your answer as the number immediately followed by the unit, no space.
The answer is 2.7mL
